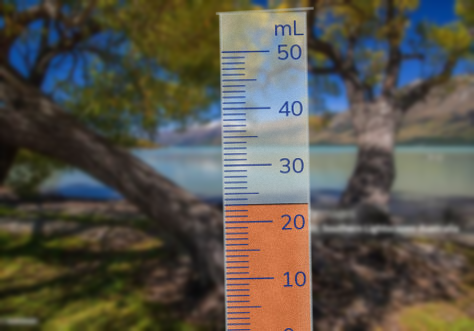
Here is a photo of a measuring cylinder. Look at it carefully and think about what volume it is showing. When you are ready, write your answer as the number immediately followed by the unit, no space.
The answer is 23mL
